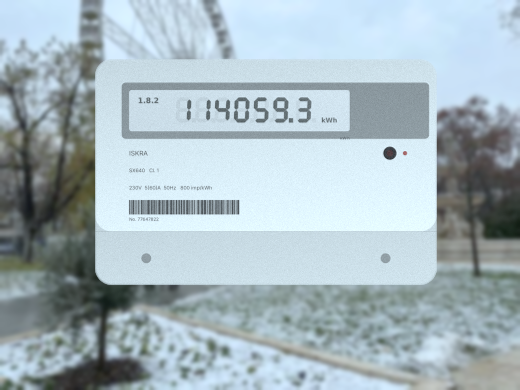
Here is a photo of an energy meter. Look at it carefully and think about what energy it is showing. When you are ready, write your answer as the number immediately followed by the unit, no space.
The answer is 114059.3kWh
